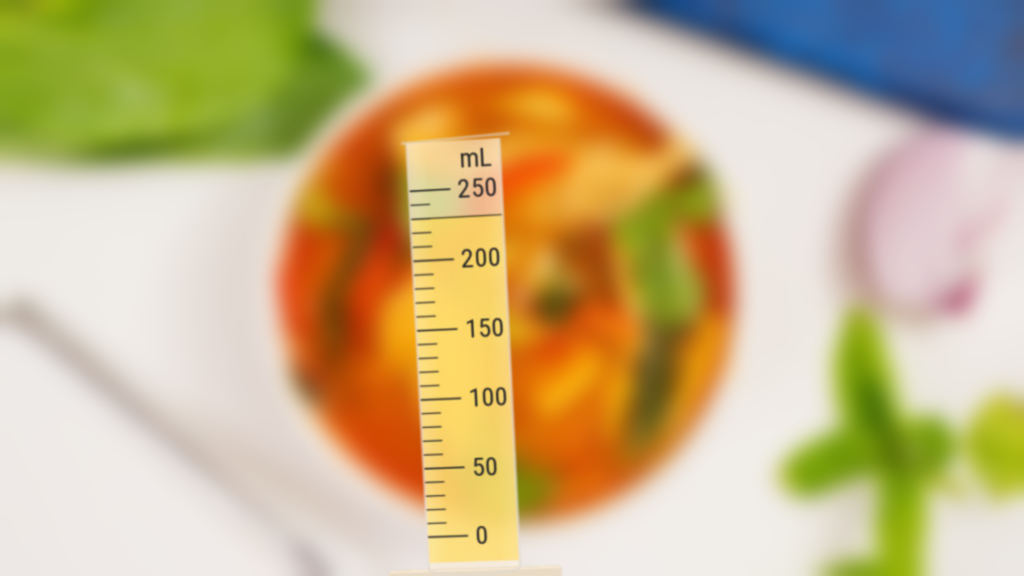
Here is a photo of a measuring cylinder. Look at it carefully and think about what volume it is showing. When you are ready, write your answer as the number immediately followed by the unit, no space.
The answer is 230mL
